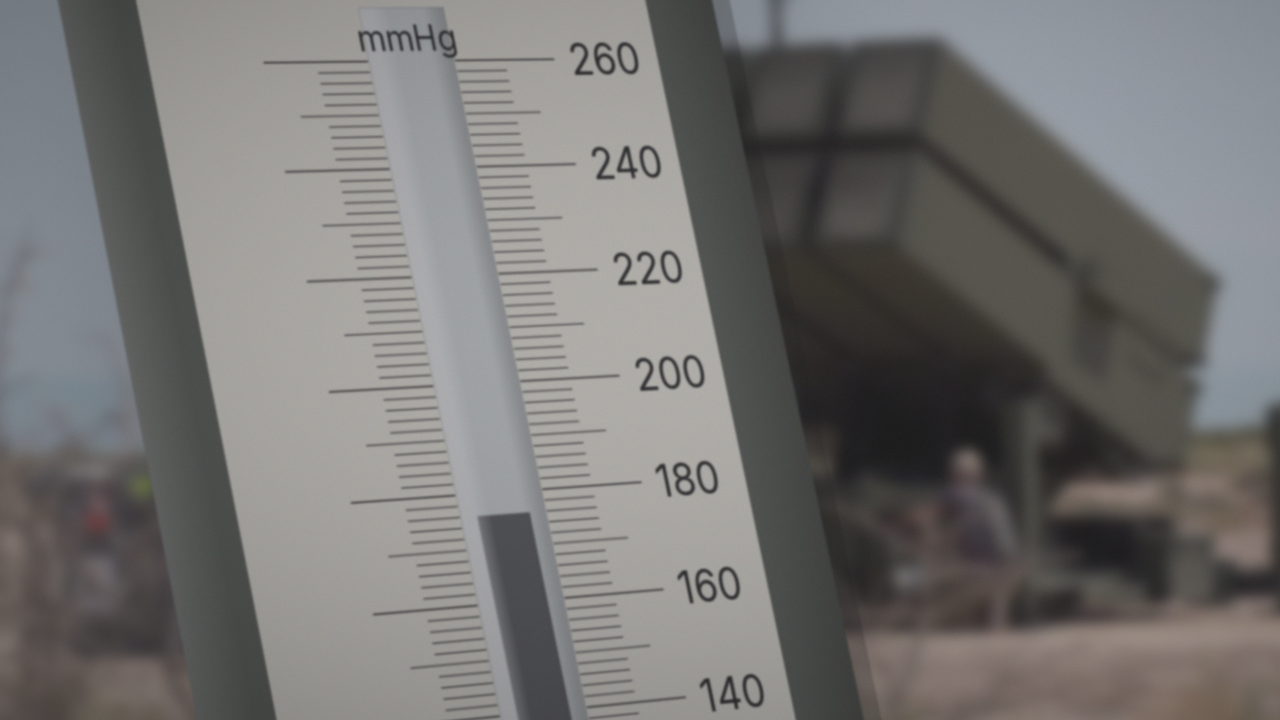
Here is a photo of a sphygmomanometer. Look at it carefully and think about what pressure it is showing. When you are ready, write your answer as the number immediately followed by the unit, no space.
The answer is 176mmHg
